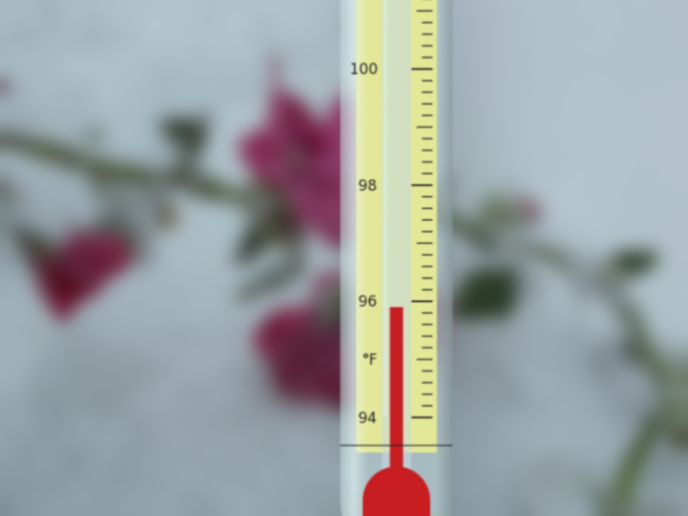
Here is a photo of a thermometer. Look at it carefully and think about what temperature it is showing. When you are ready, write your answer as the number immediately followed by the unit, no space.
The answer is 95.9°F
